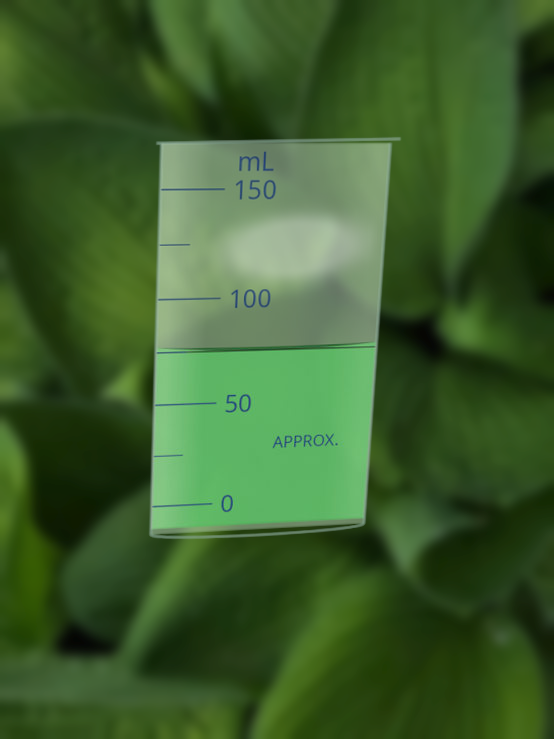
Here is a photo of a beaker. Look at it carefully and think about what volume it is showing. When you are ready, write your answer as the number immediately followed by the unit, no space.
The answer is 75mL
